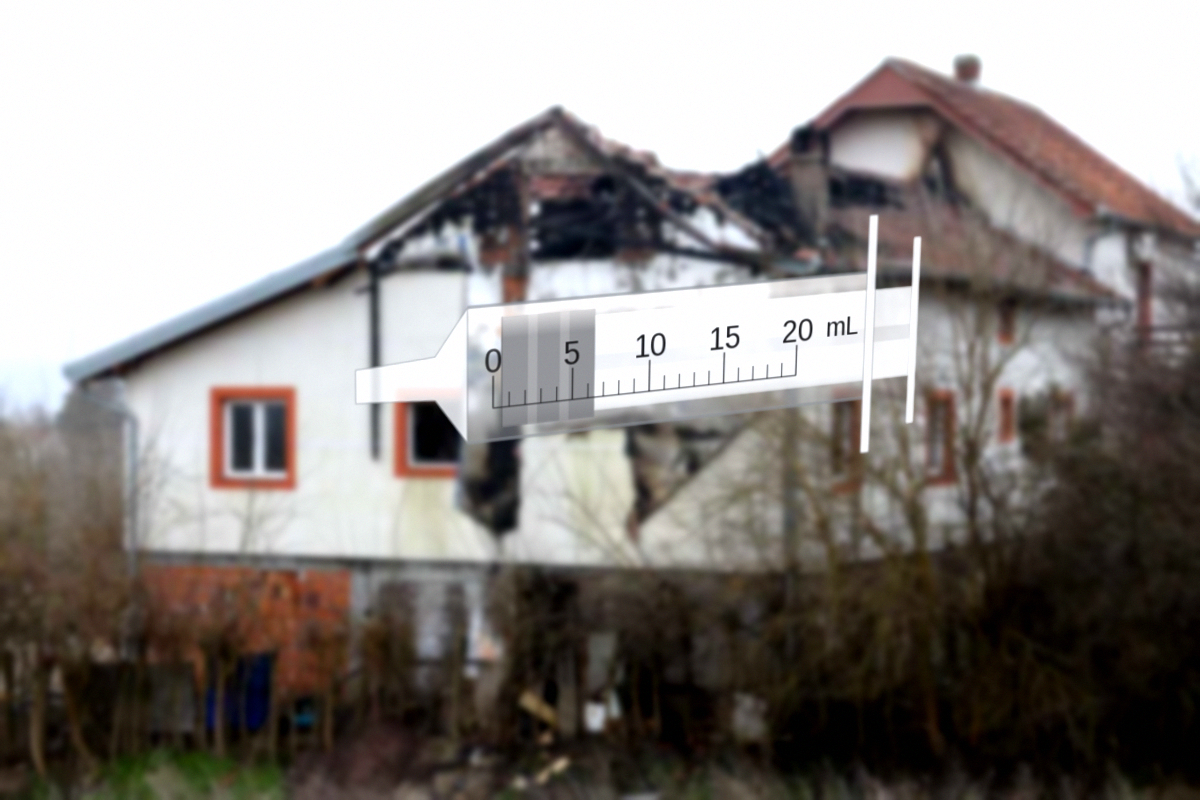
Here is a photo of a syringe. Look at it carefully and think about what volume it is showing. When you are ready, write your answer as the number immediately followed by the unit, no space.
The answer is 0.5mL
